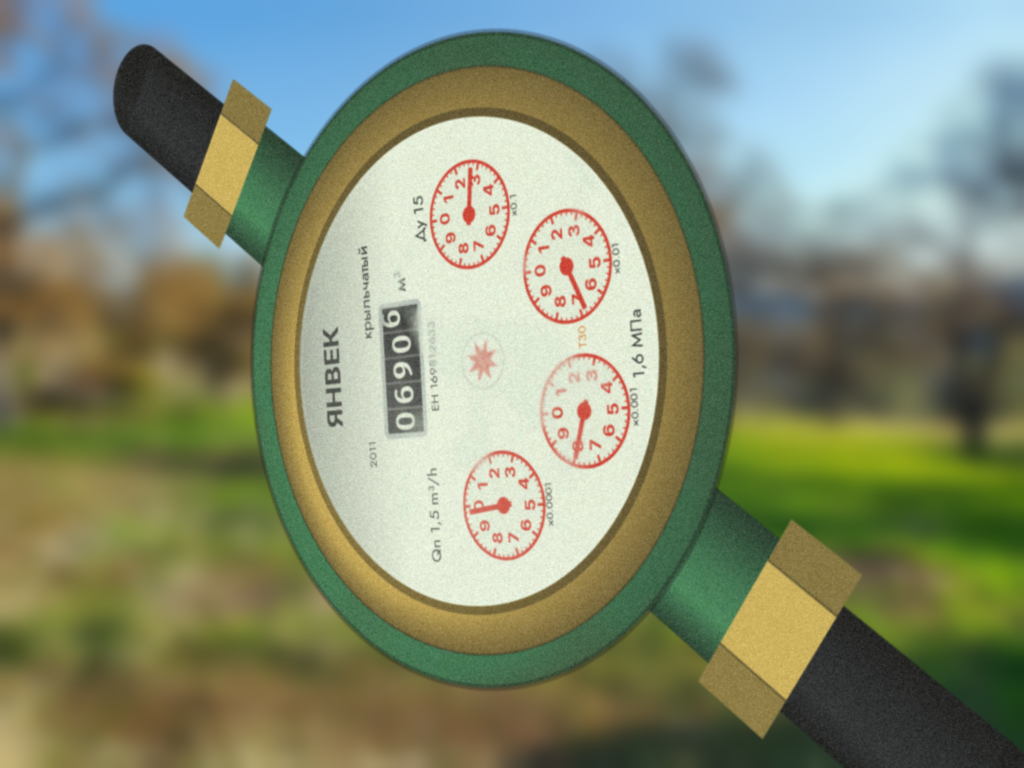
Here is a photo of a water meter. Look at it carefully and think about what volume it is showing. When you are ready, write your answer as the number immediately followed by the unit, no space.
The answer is 6906.2679m³
